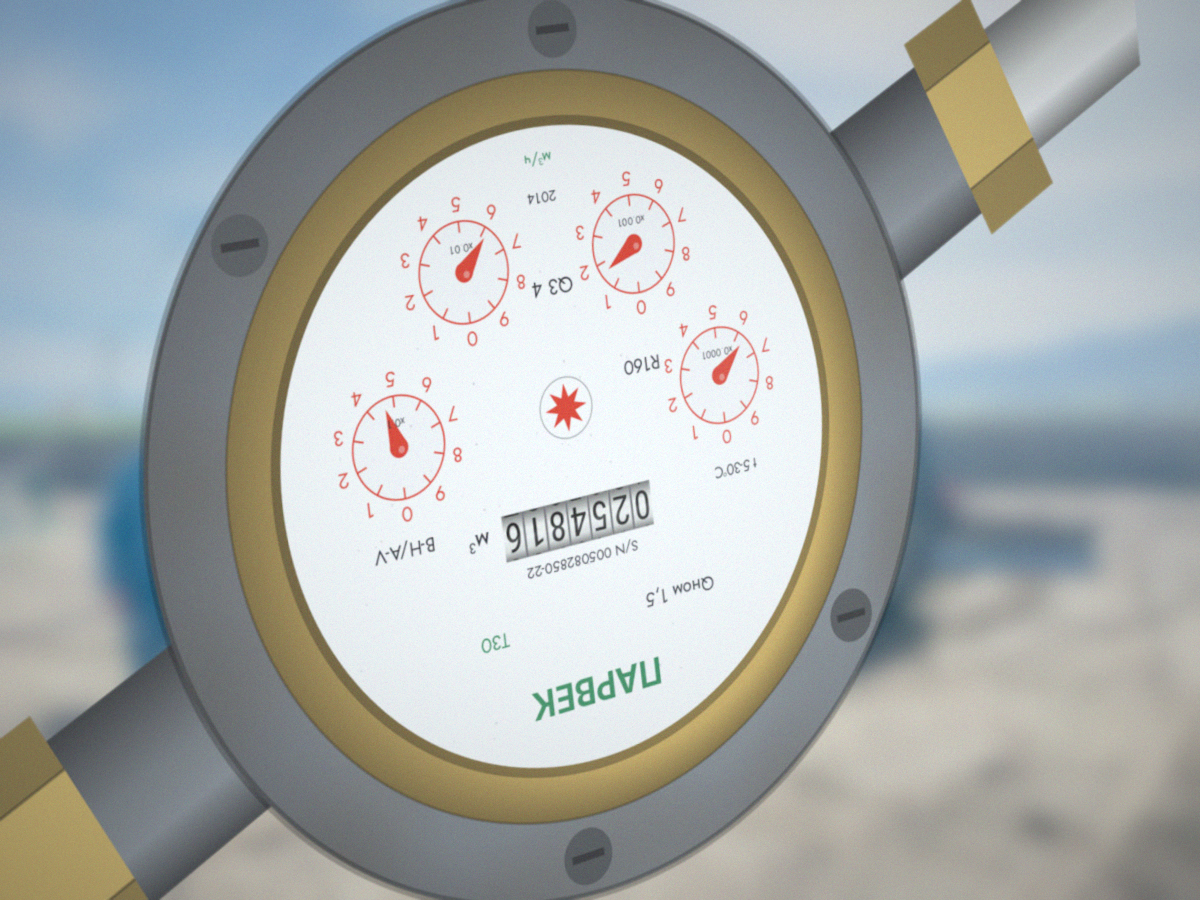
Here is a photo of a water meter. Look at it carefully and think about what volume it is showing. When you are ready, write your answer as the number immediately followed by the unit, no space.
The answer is 254816.4616m³
